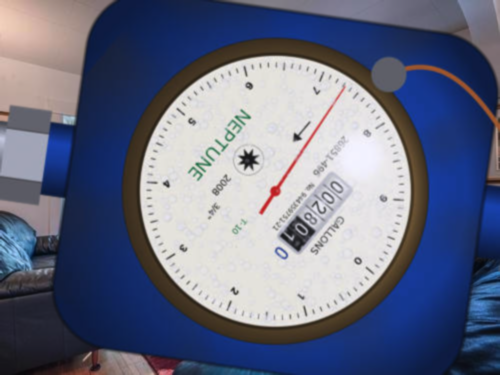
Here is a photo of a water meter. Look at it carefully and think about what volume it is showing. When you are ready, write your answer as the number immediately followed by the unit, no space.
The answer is 28007.3gal
